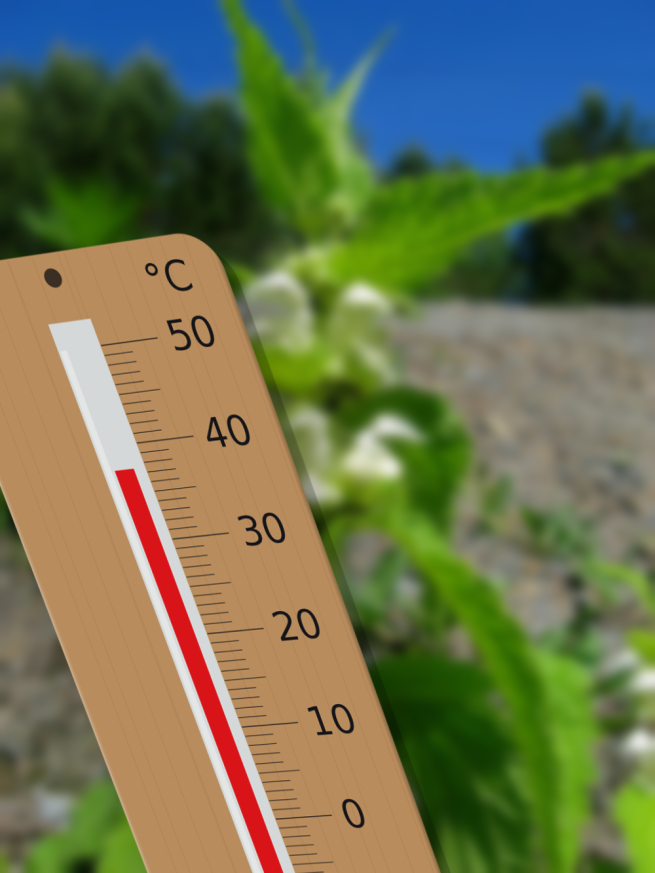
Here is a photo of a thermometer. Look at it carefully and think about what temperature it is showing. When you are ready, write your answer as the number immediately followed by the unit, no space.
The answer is 37.5°C
